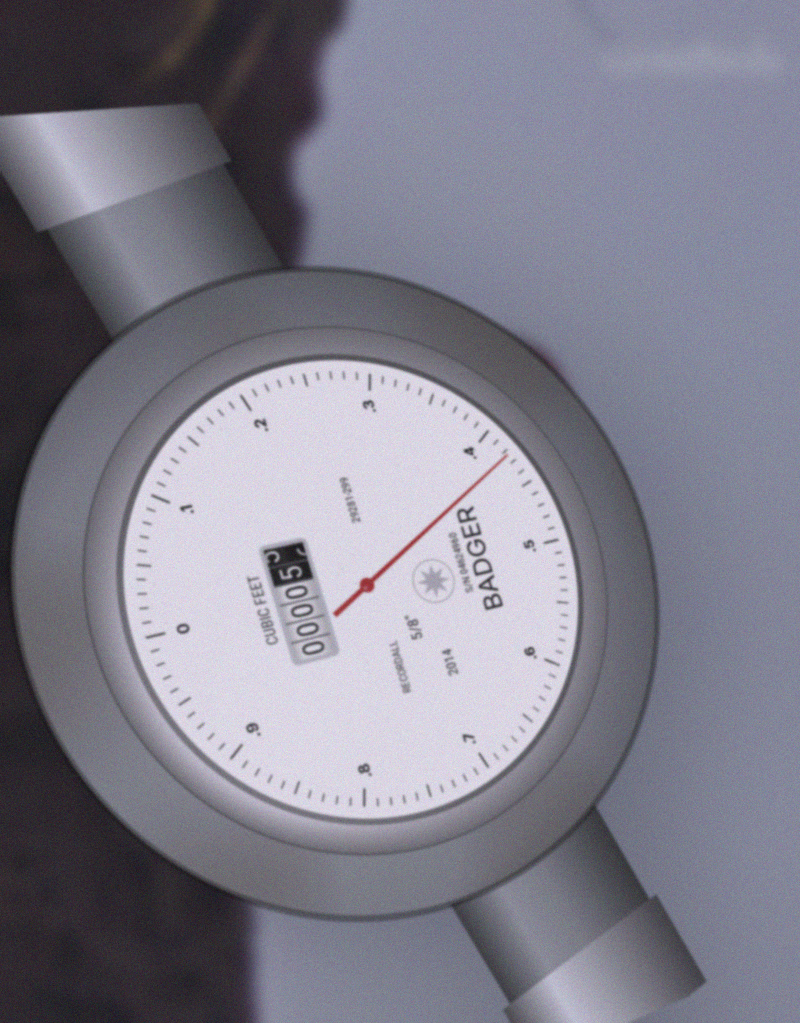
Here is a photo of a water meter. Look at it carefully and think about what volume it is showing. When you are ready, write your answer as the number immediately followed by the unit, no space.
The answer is 55.42ft³
